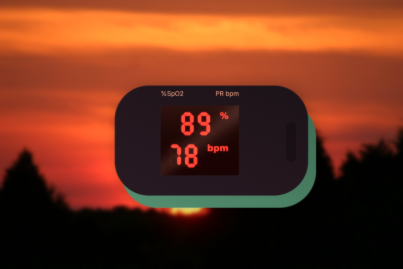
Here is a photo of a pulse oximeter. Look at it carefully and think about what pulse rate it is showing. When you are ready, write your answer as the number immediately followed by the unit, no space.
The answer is 78bpm
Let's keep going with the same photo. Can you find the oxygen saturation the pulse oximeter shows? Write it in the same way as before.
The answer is 89%
